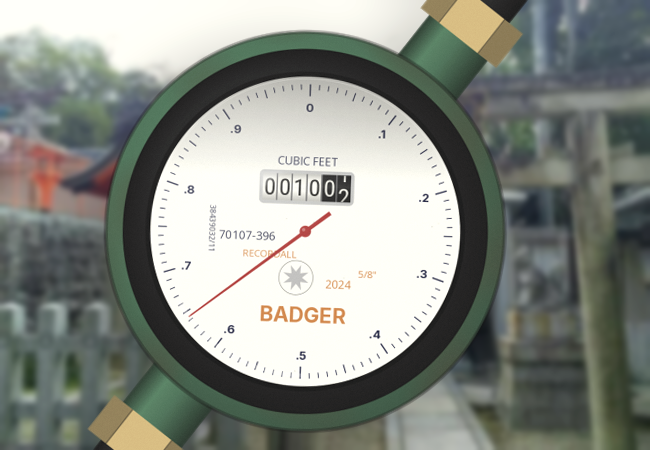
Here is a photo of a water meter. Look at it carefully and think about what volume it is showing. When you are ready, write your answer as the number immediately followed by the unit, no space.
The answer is 1001.64ft³
